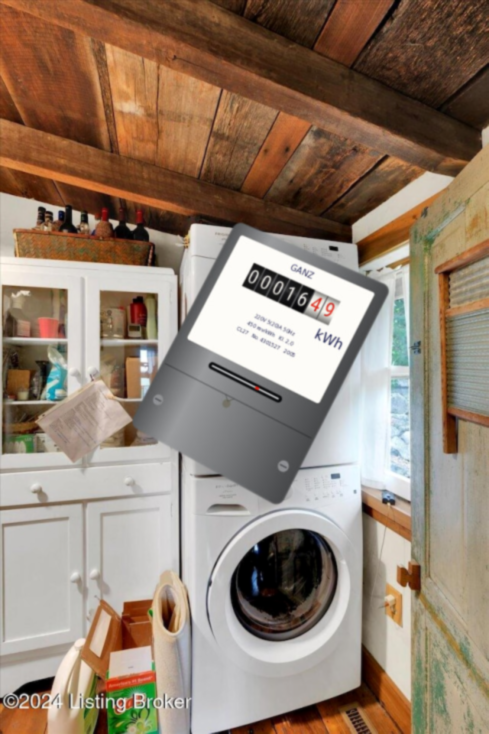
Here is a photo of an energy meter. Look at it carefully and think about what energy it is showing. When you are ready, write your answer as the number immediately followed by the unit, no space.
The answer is 16.49kWh
